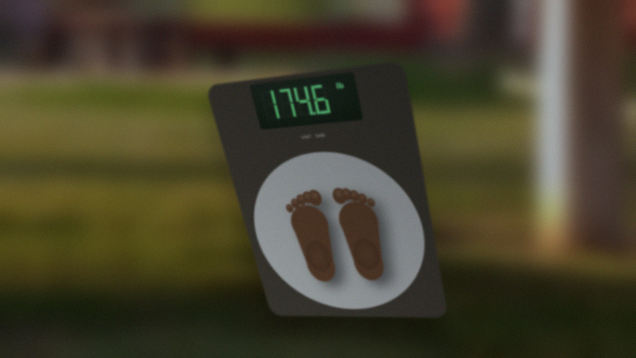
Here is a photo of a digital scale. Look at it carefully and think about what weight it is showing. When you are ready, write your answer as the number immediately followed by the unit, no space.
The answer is 174.6lb
